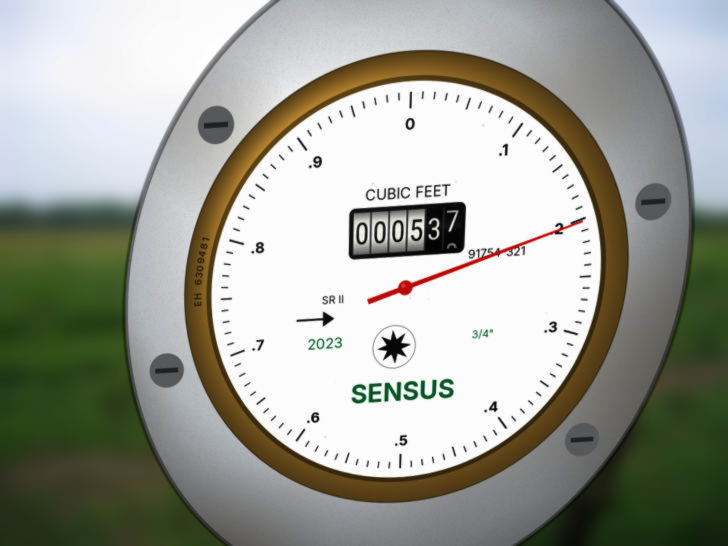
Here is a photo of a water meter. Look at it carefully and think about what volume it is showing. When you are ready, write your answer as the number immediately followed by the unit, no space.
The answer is 537.20ft³
